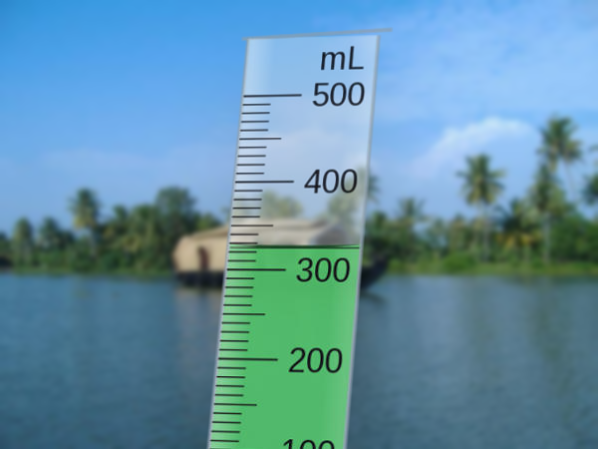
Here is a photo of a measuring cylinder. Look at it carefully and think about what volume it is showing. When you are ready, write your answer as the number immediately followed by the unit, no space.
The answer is 325mL
